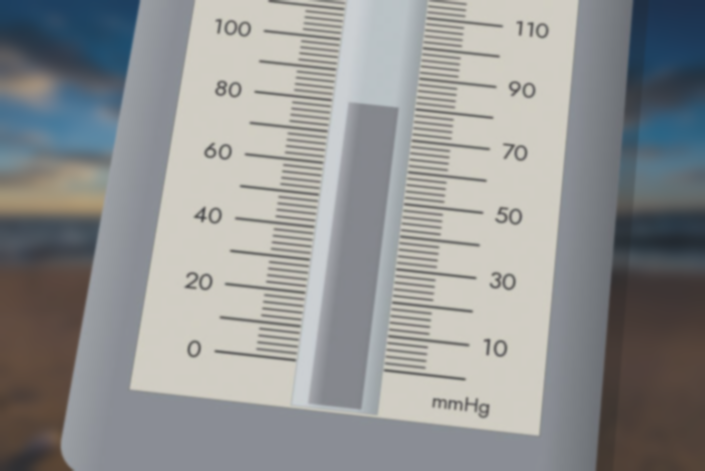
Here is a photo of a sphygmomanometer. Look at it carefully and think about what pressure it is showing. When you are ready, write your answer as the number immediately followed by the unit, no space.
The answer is 80mmHg
